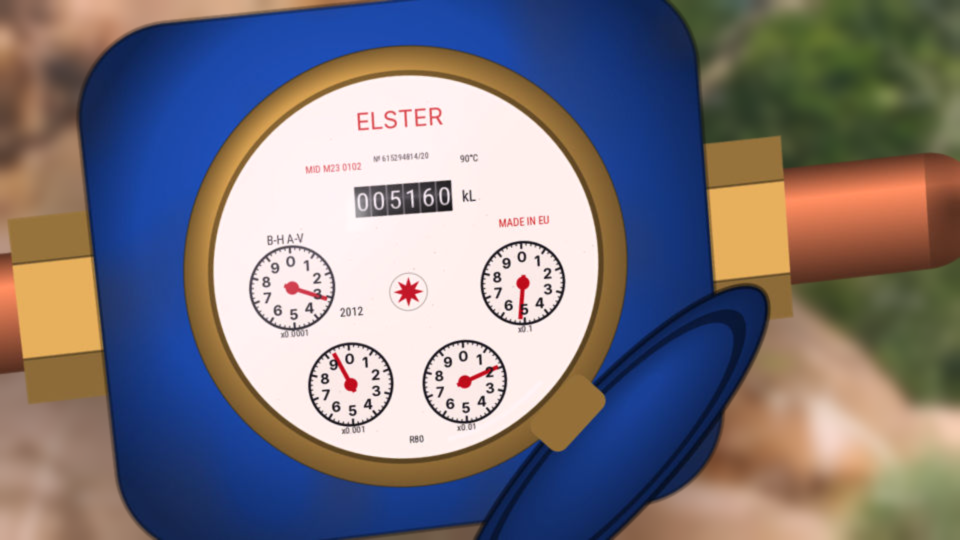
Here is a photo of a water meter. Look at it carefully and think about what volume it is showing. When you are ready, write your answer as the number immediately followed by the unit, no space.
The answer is 5160.5193kL
